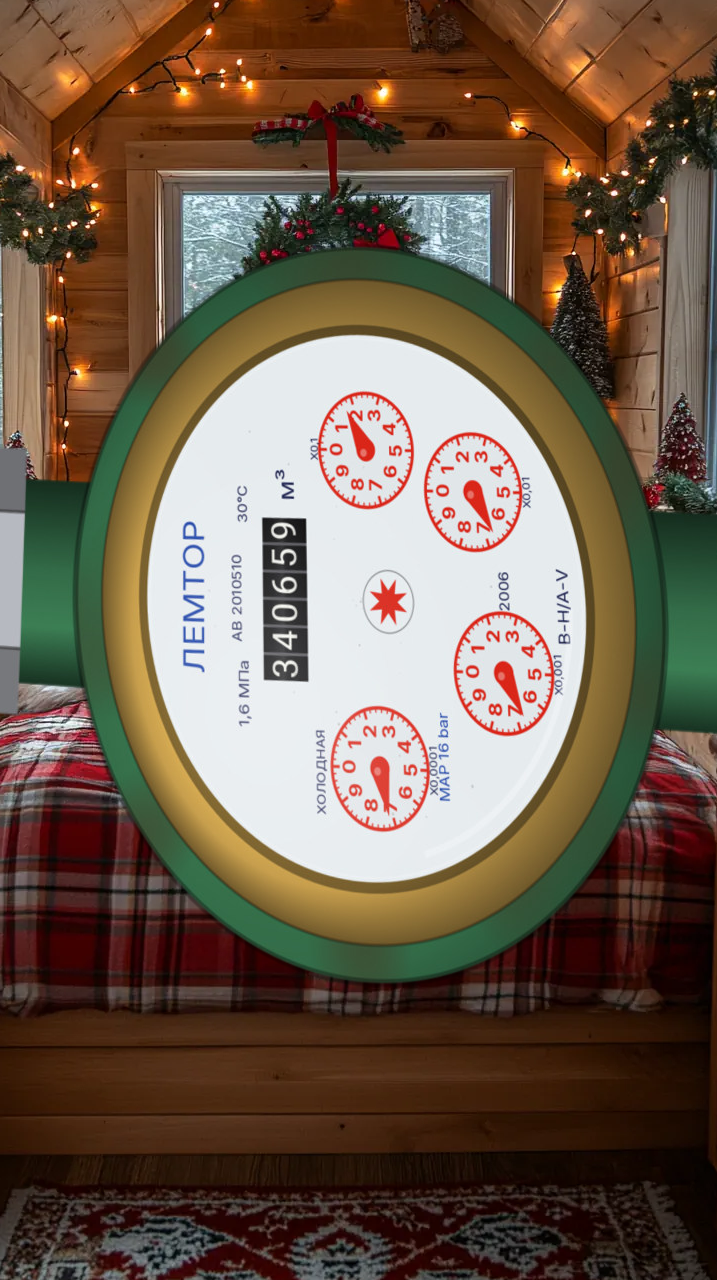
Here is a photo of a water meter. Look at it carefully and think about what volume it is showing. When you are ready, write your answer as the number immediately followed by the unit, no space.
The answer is 340659.1667m³
